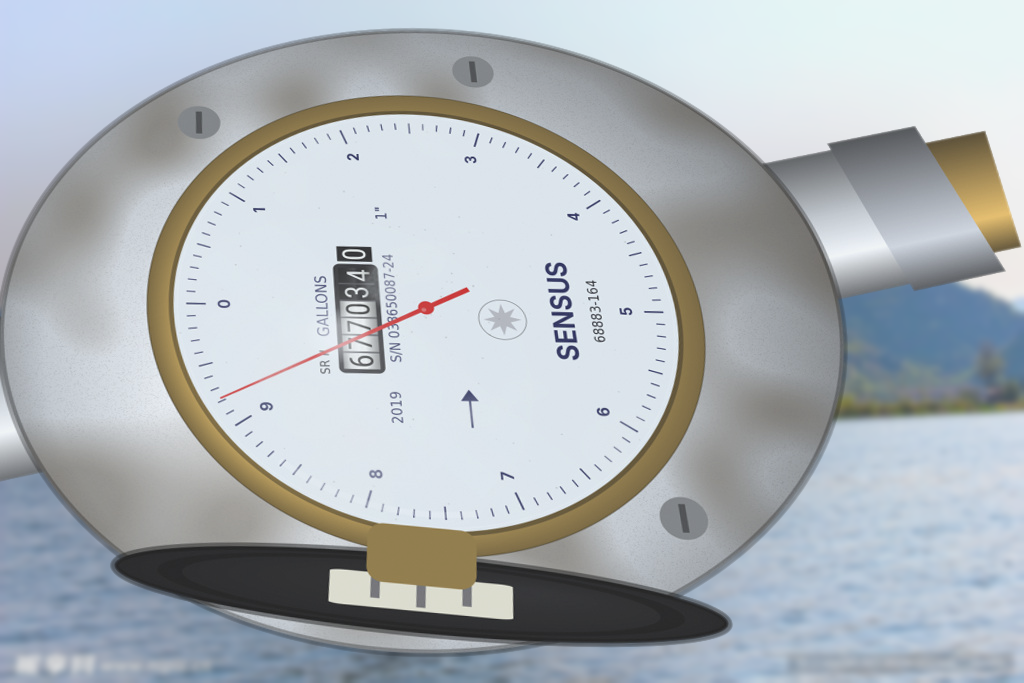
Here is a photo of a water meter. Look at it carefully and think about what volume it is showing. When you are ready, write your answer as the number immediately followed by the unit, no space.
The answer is 6770339.2gal
